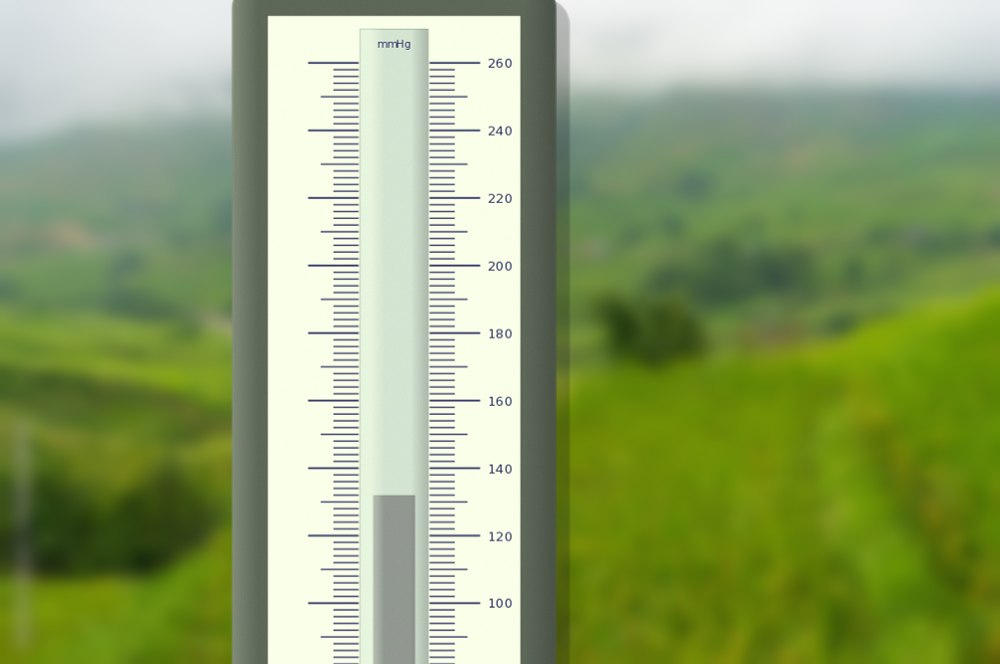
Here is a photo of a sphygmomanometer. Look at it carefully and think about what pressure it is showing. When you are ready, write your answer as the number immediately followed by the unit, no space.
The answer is 132mmHg
